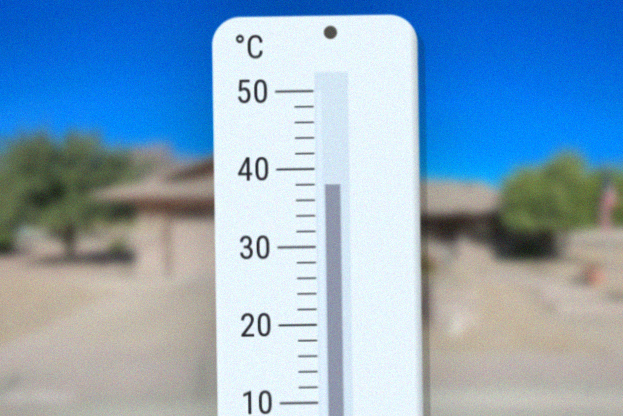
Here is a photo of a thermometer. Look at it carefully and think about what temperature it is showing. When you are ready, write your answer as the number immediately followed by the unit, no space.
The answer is 38°C
